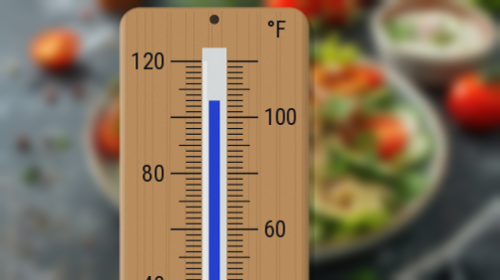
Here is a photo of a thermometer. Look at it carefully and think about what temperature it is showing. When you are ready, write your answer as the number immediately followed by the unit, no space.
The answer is 106°F
